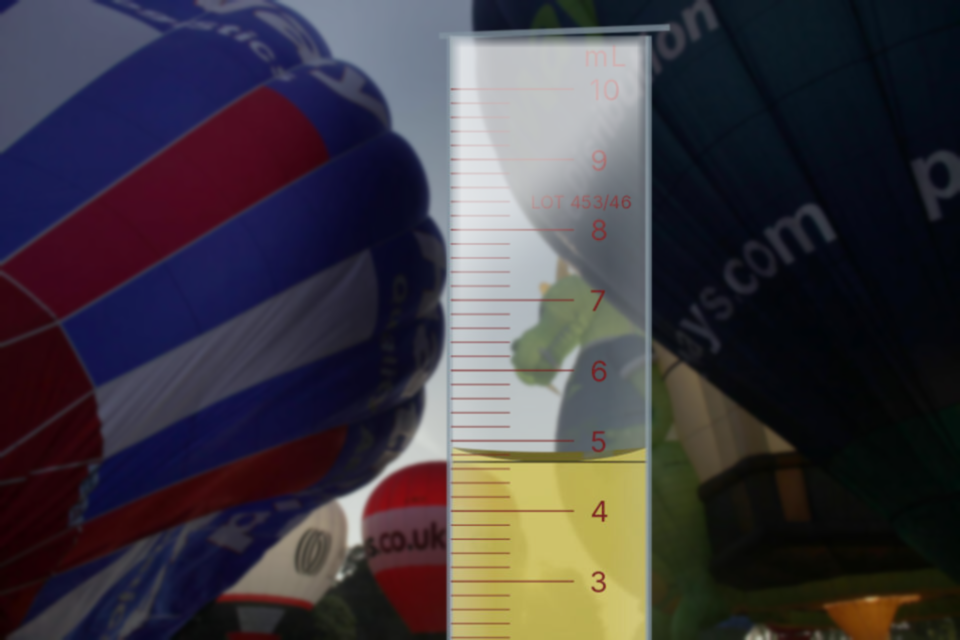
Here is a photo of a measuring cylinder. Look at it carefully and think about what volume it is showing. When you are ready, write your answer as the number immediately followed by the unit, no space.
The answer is 4.7mL
